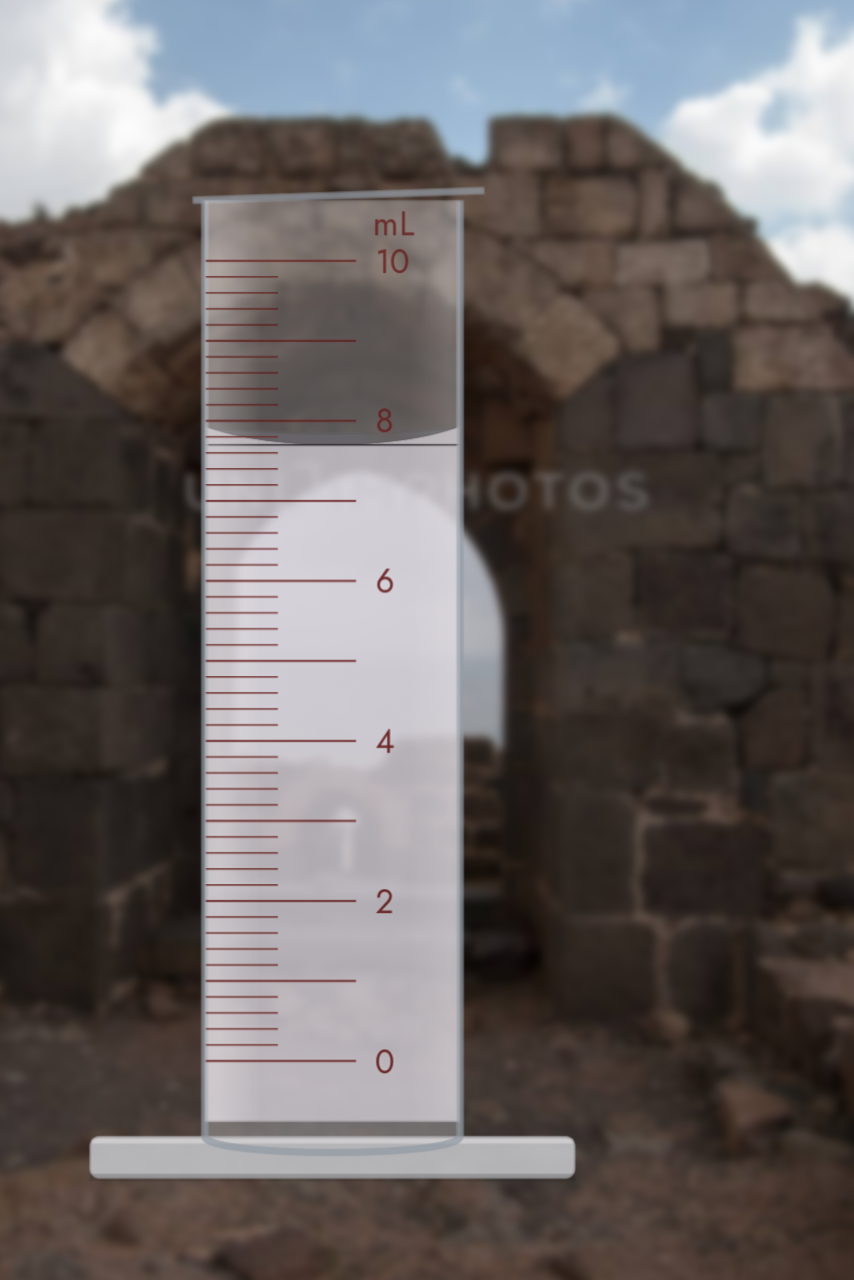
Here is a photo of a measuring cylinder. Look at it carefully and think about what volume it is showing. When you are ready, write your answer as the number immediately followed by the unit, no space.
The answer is 7.7mL
